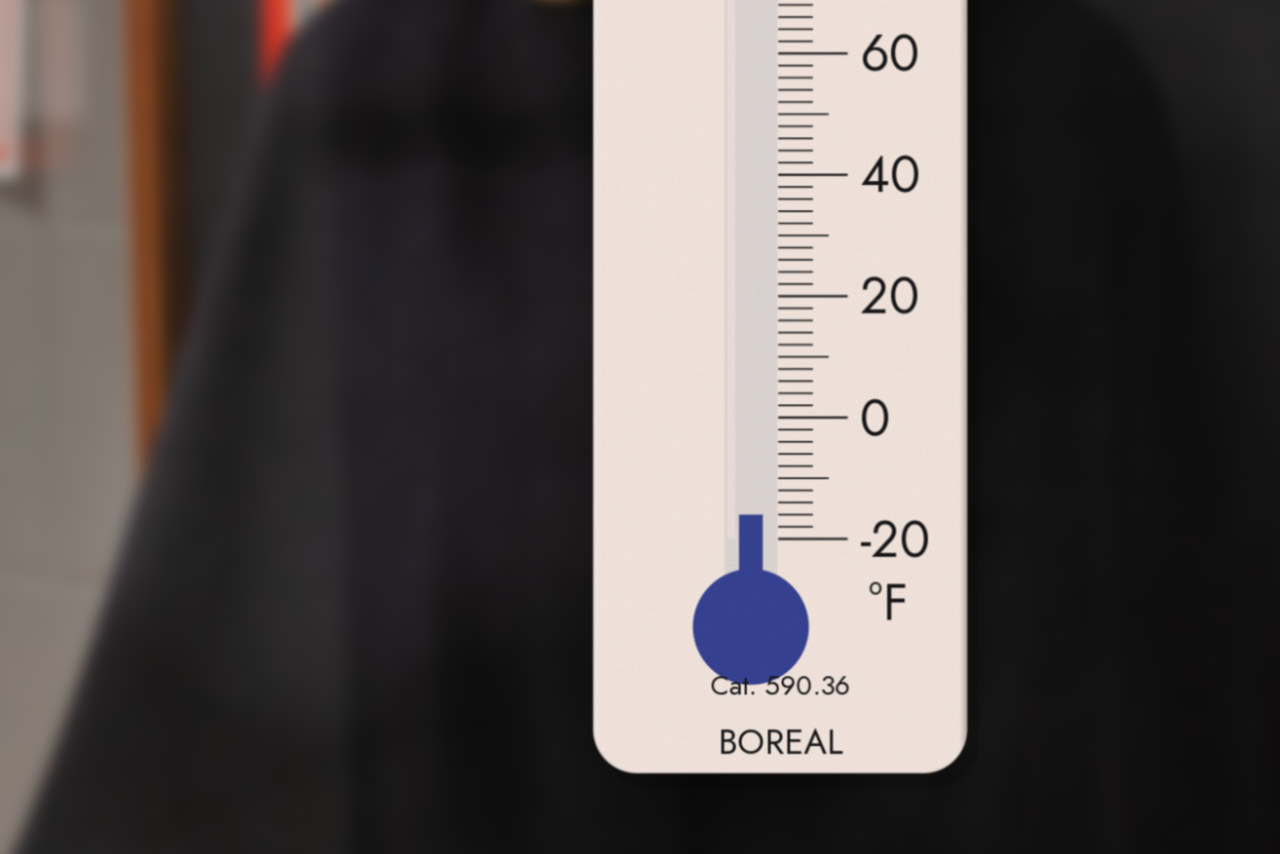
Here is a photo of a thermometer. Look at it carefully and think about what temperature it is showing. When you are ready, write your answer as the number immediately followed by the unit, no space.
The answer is -16°F
